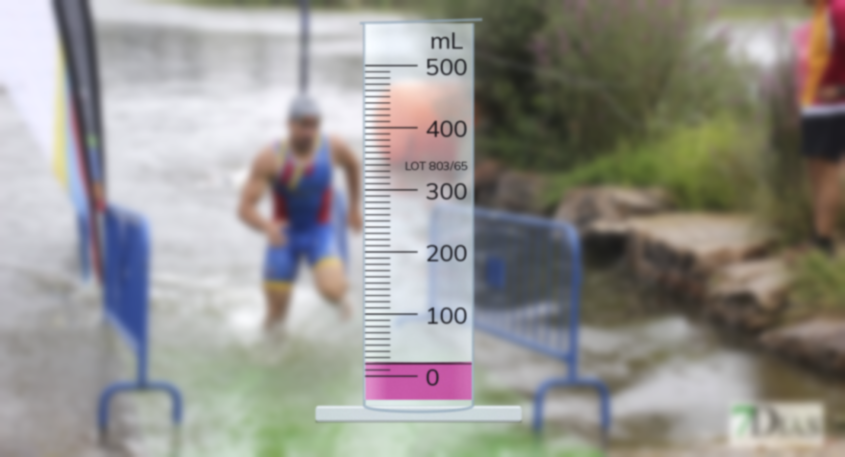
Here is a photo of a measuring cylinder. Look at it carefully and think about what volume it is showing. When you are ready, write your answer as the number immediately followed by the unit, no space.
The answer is 20mL
